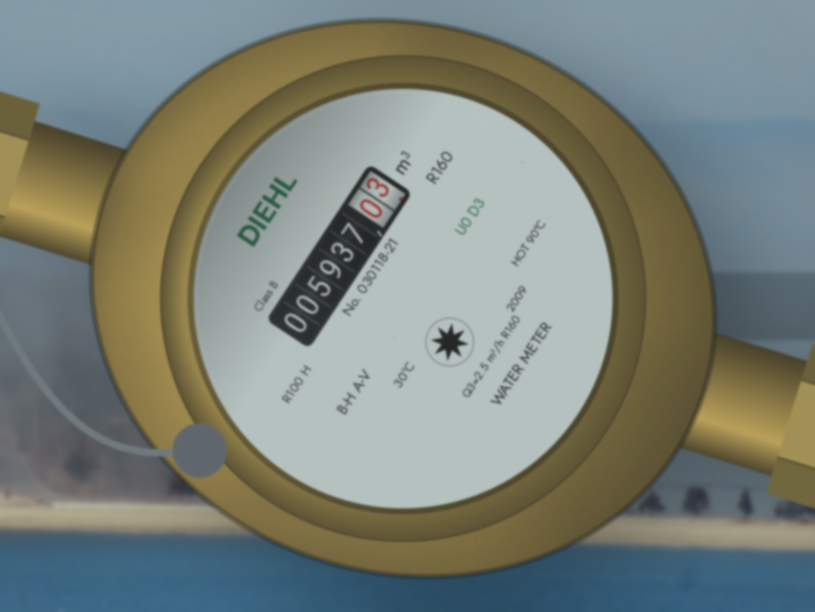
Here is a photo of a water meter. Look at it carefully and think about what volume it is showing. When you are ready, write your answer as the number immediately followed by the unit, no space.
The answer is 5937.03m³
